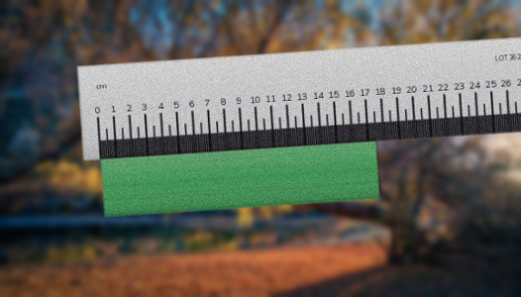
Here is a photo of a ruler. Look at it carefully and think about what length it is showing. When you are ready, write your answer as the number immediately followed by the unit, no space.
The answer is 17.5cm
